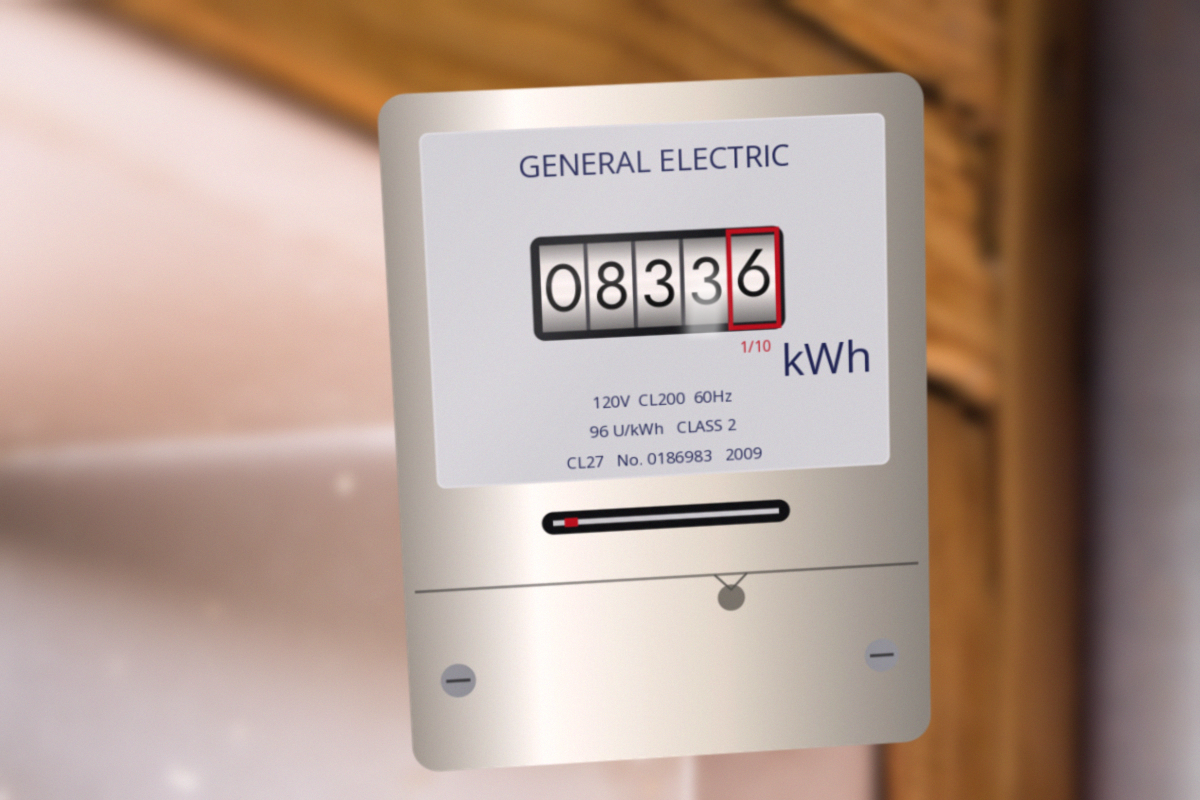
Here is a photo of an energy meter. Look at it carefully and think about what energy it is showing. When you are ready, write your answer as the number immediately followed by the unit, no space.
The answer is 833.6kWh
